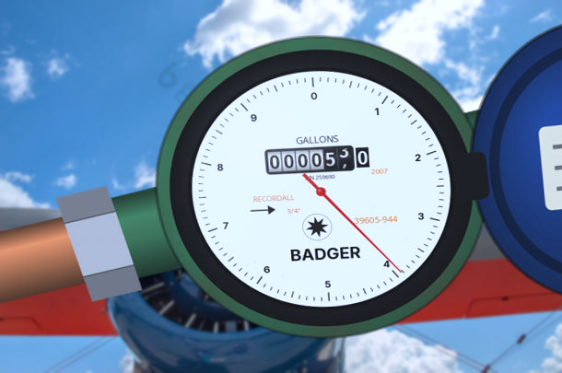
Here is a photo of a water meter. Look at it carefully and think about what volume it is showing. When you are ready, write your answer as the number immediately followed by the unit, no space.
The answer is 533.9gal
